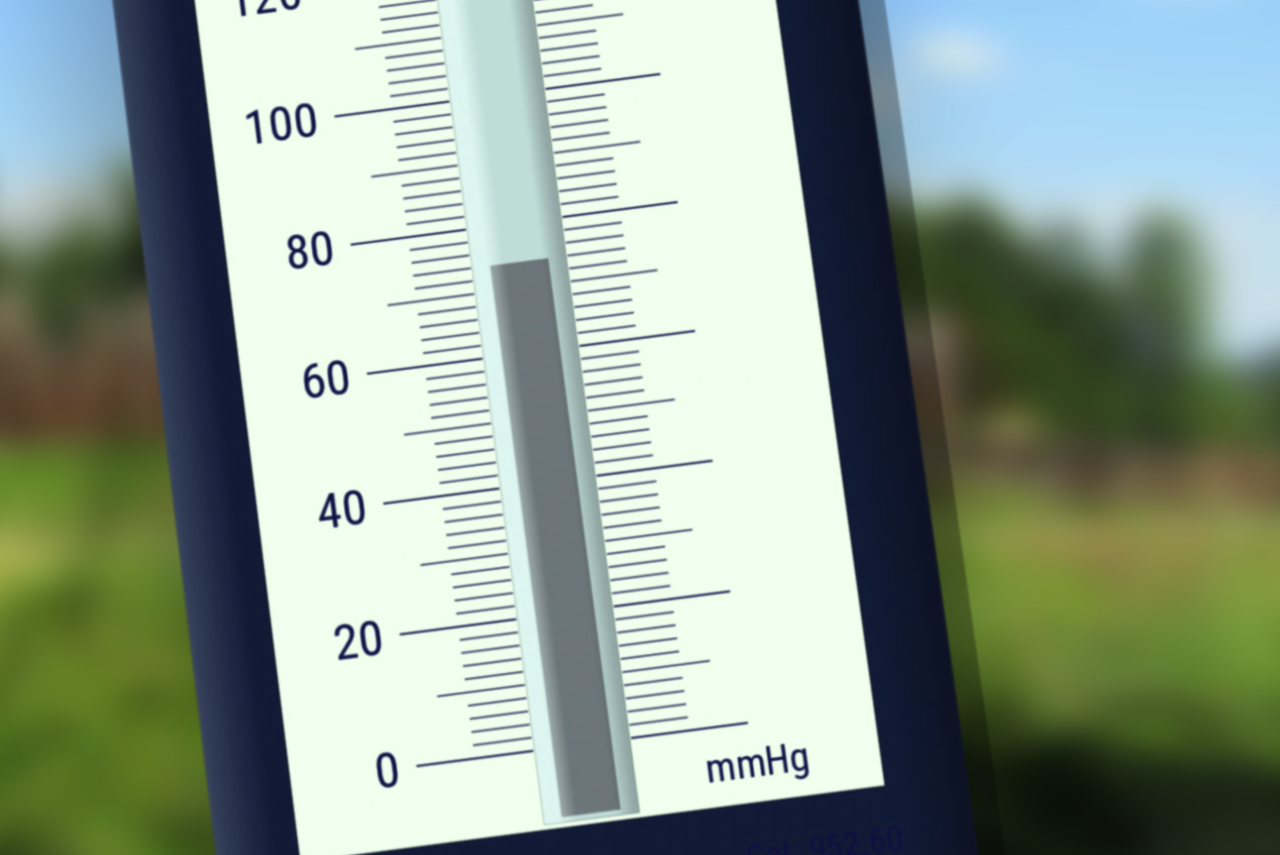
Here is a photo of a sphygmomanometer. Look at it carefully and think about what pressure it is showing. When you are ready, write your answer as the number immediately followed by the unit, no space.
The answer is 74mmHg
